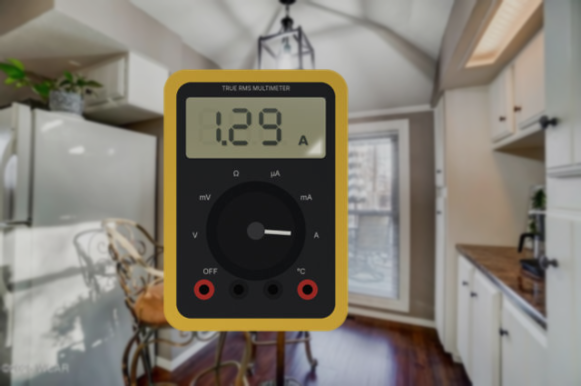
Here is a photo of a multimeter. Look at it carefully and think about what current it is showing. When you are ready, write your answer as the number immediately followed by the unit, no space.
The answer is 1.29A
